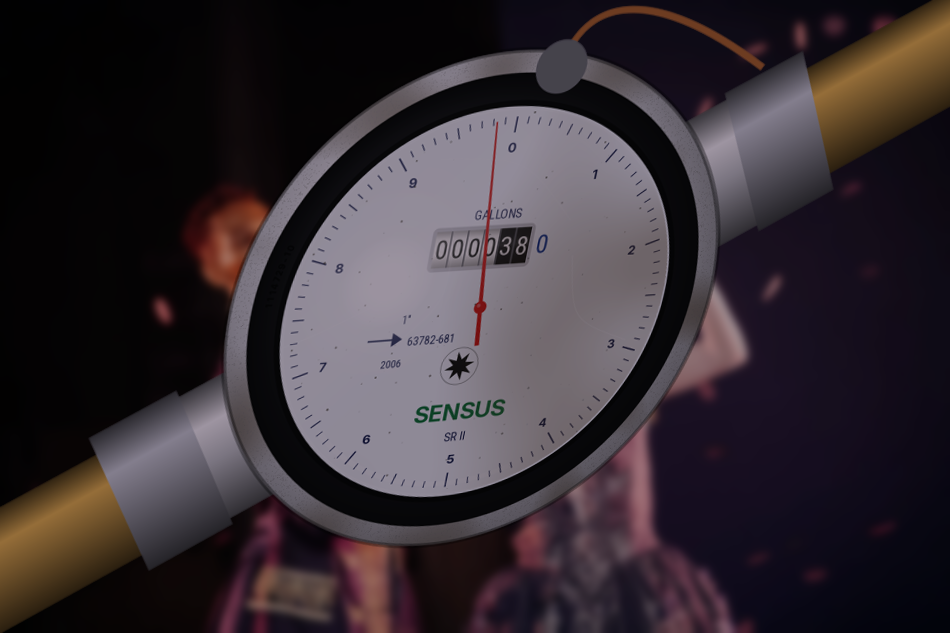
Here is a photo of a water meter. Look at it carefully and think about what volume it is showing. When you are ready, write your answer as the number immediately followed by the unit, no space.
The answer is 379.8gal
